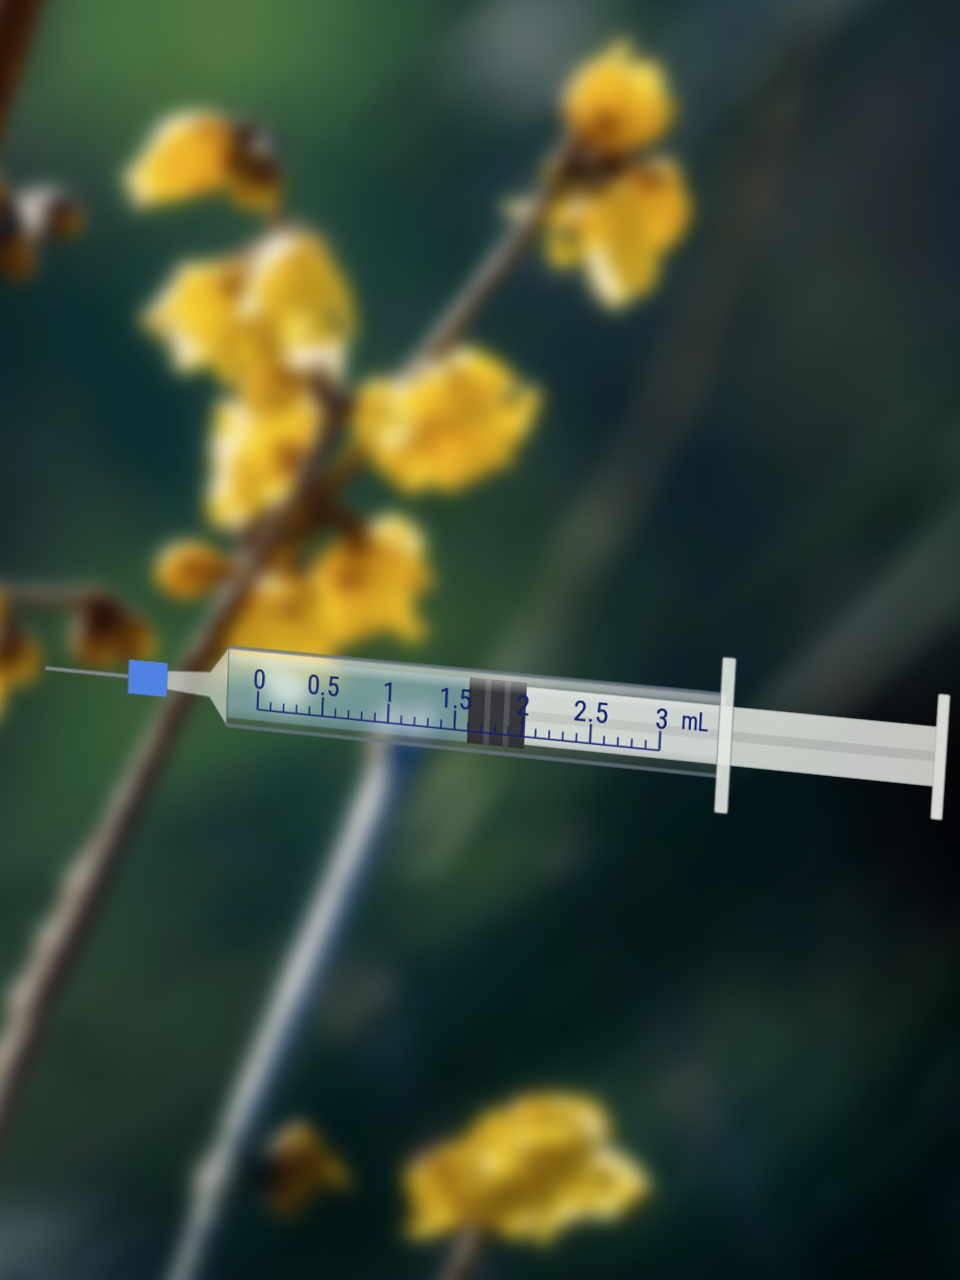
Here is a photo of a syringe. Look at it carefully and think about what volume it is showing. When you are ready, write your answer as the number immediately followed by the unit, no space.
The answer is 1.6mL
